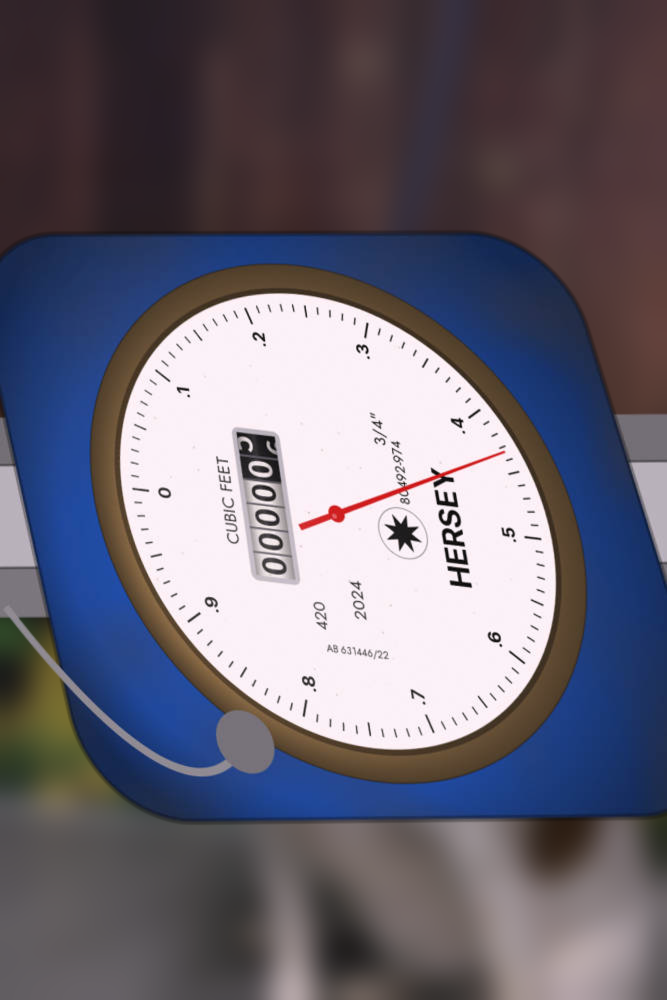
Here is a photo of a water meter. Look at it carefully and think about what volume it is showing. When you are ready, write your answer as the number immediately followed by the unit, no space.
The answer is 5.43ft³
